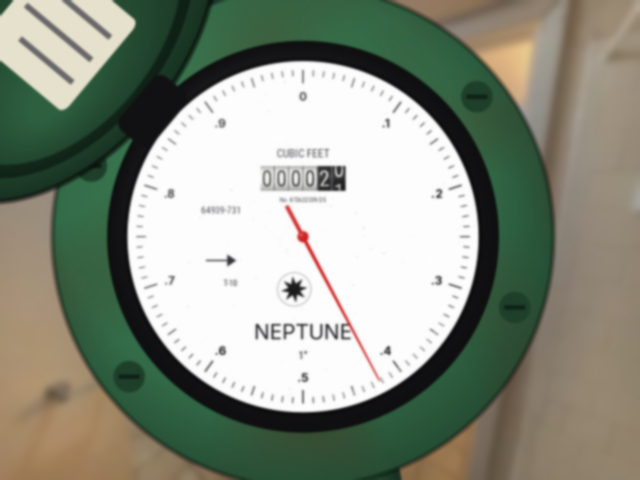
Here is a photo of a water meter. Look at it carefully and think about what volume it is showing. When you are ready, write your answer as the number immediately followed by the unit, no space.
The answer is 20.42ft³
